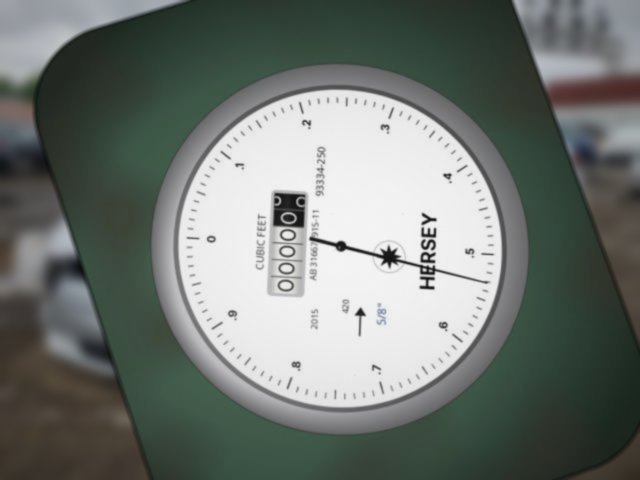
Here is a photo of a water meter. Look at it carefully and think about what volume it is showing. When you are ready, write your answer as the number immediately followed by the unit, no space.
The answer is 8.53ft³
